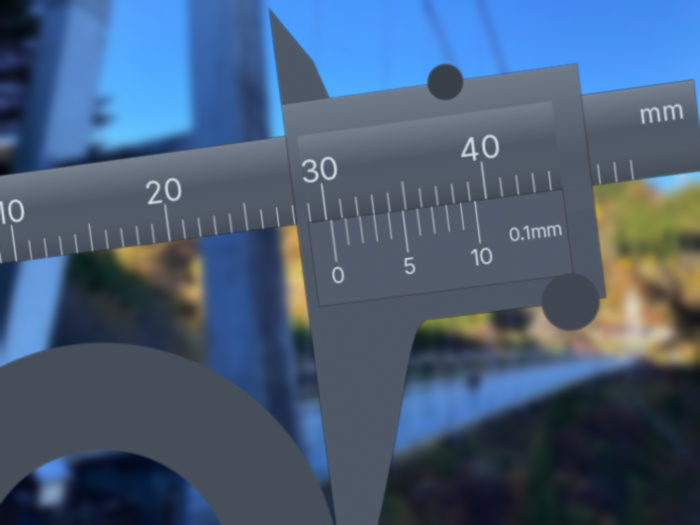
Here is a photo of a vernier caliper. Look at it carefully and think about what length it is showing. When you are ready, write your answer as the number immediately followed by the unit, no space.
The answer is 30.3mm
